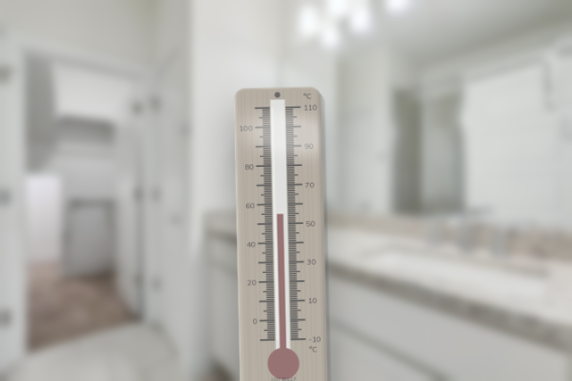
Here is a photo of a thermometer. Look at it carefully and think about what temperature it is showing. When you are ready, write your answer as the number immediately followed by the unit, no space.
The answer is 55°C
